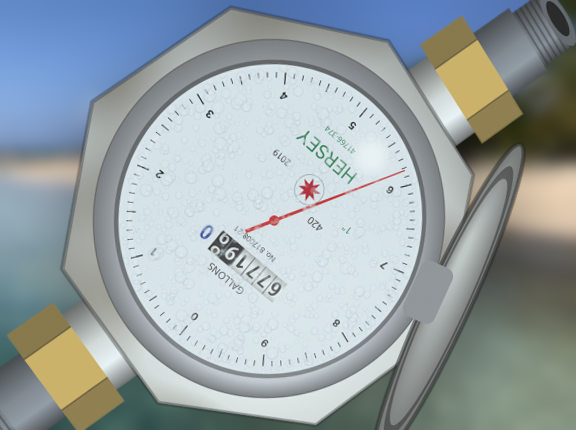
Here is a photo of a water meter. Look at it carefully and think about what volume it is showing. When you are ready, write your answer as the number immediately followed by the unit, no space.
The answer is 6771985.8gal
